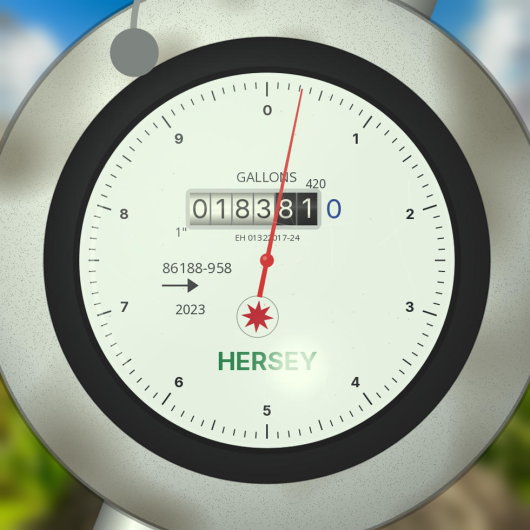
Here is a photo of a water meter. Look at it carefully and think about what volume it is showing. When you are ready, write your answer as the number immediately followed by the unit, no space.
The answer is 183810.3gal
